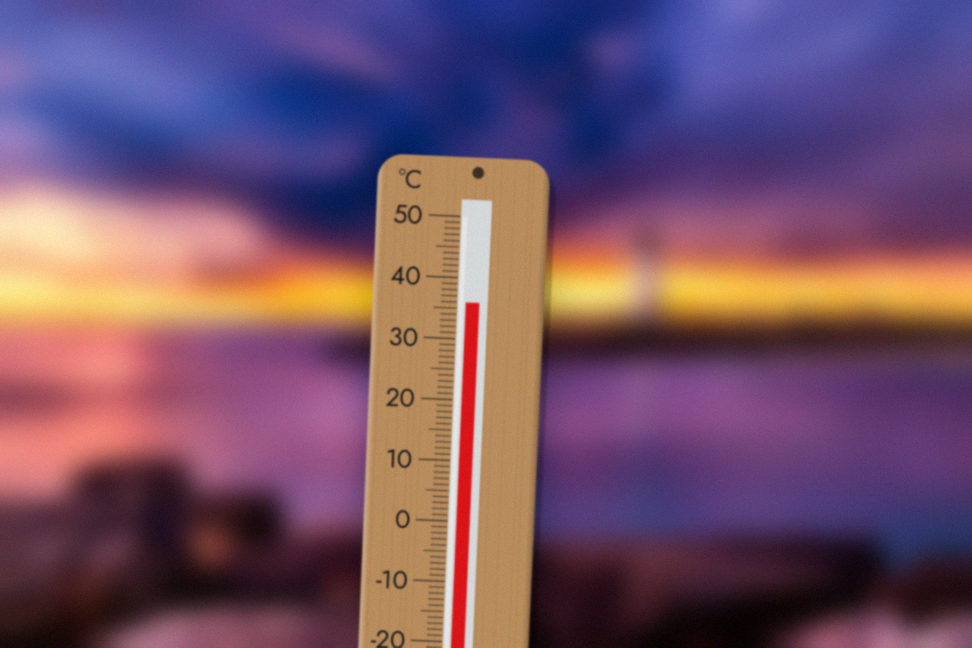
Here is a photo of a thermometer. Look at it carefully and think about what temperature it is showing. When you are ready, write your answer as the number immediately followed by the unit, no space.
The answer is 36°C
